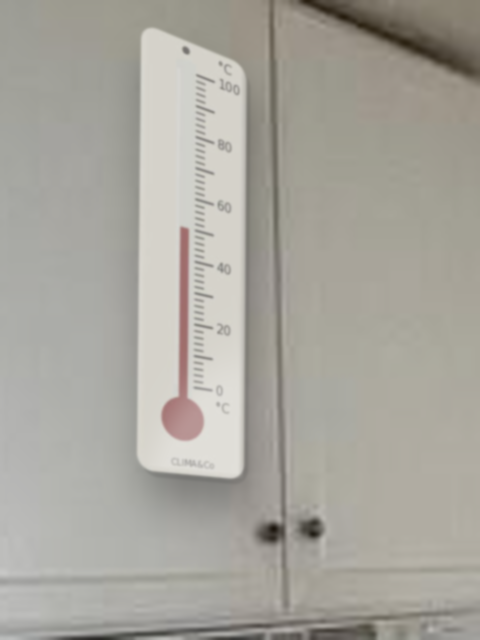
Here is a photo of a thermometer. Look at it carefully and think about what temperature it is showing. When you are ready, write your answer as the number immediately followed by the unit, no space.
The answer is 50°C
